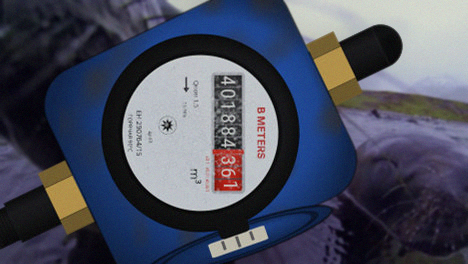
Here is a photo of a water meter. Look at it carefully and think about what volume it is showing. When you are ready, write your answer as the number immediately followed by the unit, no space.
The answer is 401884.361m³
